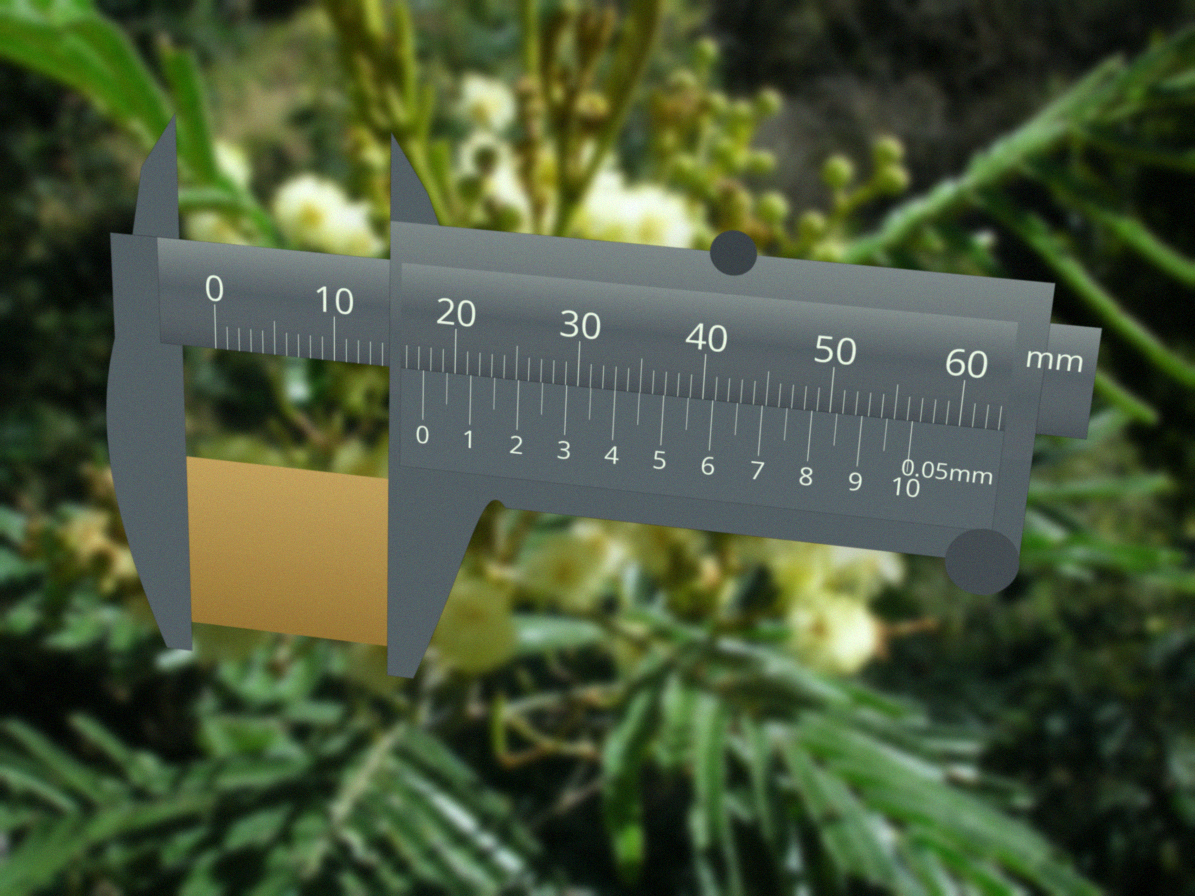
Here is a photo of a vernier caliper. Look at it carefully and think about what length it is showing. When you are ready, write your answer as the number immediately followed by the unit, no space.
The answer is 17.4mm
